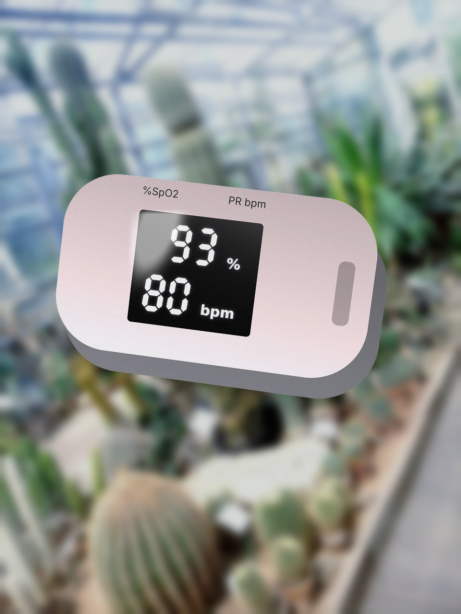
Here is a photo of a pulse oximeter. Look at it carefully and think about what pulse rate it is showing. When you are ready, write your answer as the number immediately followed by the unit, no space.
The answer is 80bpm
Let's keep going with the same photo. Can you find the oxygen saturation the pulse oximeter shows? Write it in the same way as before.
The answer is 93%
